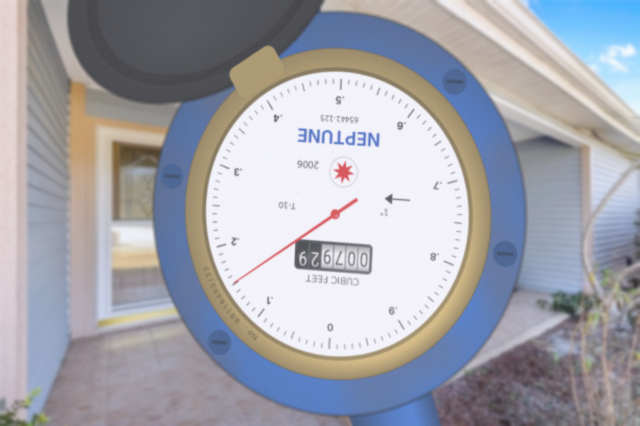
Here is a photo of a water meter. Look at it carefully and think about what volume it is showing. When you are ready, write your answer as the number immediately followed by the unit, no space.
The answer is 7929.15ft³
